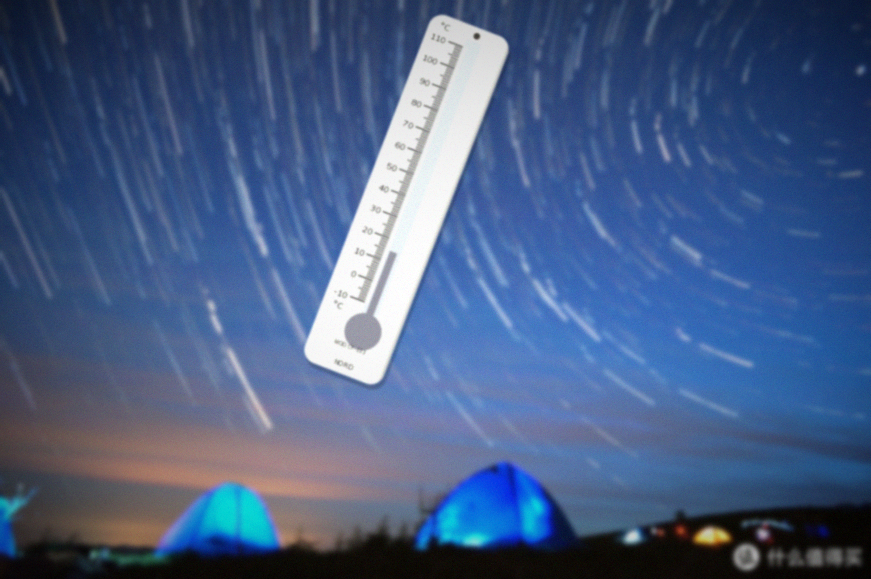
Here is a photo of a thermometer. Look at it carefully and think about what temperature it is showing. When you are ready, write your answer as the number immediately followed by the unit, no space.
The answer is 15°C
